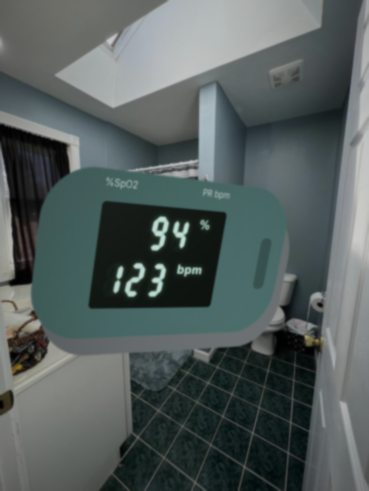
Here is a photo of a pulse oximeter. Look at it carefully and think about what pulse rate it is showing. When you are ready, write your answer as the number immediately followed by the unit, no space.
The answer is 123bpm
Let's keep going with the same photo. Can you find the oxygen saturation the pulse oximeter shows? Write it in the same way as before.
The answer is 94%
